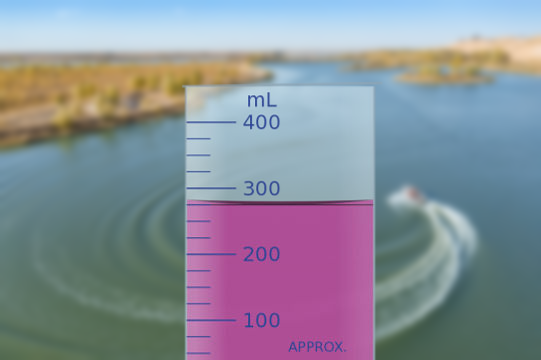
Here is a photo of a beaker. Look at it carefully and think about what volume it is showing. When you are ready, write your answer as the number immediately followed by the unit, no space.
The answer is 275mL
